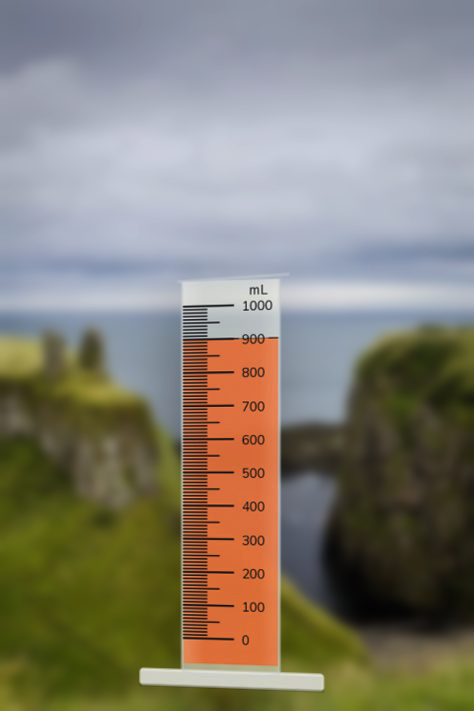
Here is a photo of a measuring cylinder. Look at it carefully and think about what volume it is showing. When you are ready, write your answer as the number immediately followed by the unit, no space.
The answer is 900mL
